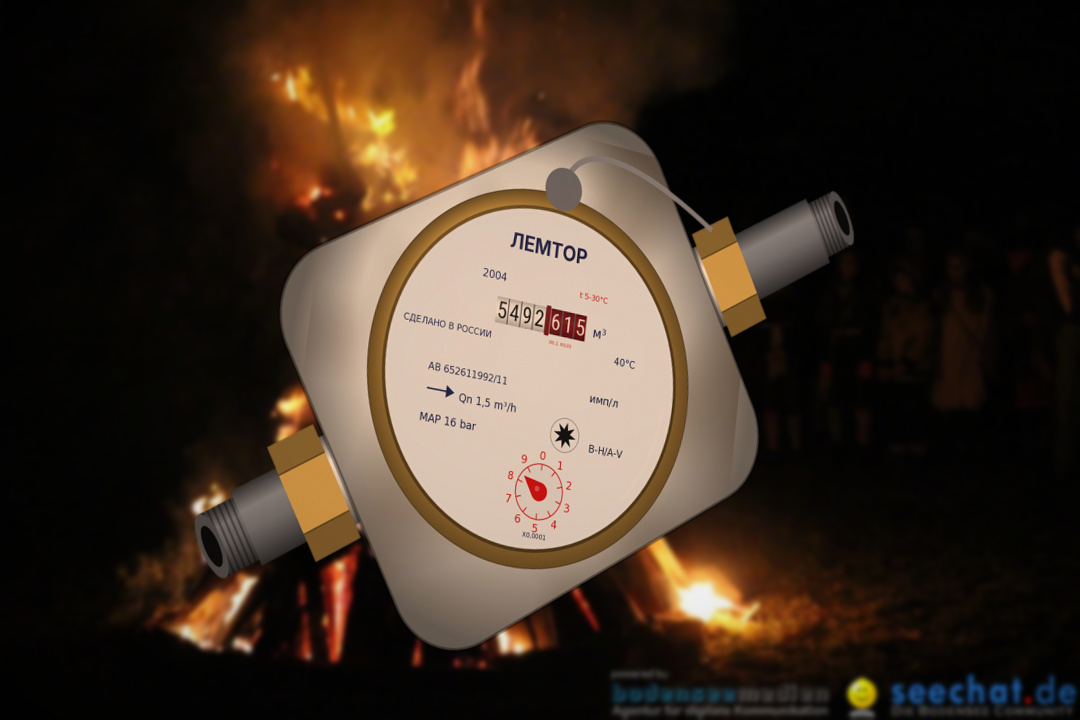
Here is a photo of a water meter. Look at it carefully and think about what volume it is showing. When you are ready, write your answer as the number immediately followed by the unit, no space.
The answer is 5492.6158m³
